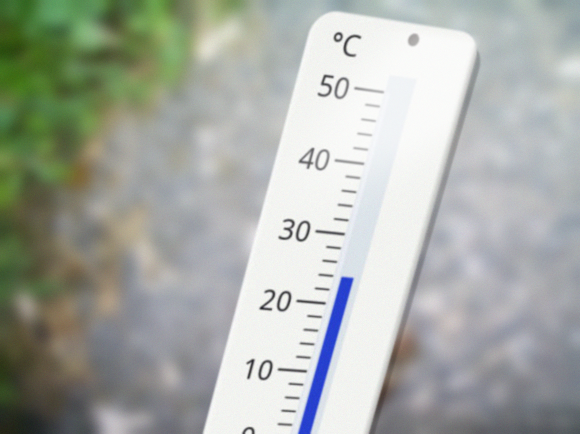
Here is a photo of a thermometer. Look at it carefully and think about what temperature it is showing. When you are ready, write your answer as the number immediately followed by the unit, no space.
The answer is 24°C
